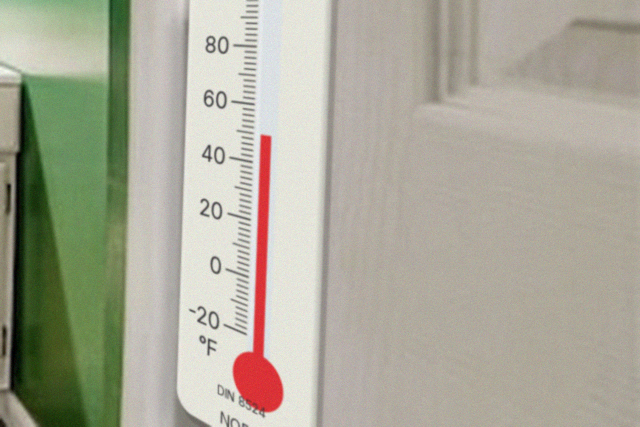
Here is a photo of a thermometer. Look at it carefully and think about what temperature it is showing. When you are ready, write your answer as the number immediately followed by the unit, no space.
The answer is 50°F
